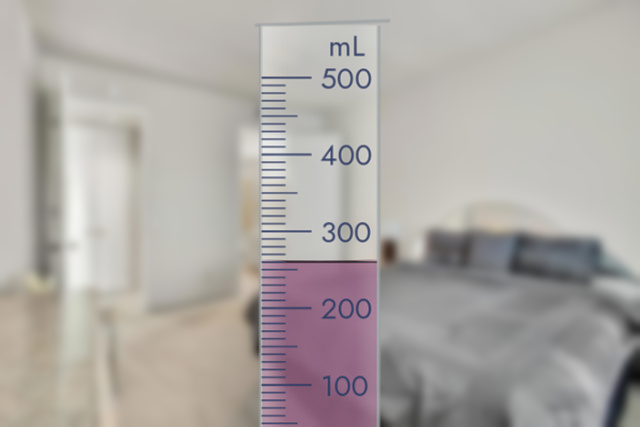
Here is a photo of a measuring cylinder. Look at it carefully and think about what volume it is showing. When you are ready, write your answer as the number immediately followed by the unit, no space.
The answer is 260mL
